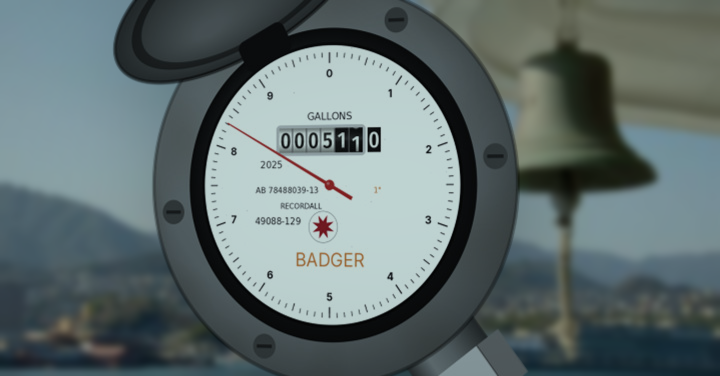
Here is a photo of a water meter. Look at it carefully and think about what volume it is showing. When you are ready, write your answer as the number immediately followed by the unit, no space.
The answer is 5108.3gal
